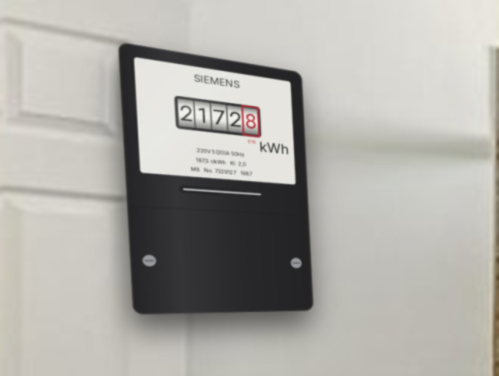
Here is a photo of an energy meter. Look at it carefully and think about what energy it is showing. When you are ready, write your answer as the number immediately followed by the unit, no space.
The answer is 2172.8kWh
